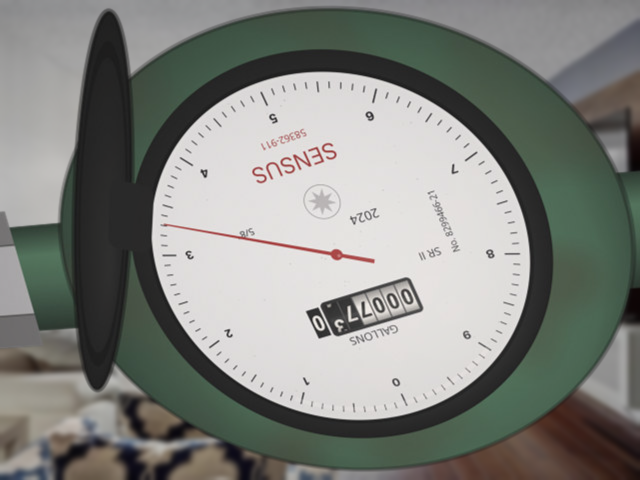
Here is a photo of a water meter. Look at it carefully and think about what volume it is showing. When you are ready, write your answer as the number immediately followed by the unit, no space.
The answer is 7733.3gal
